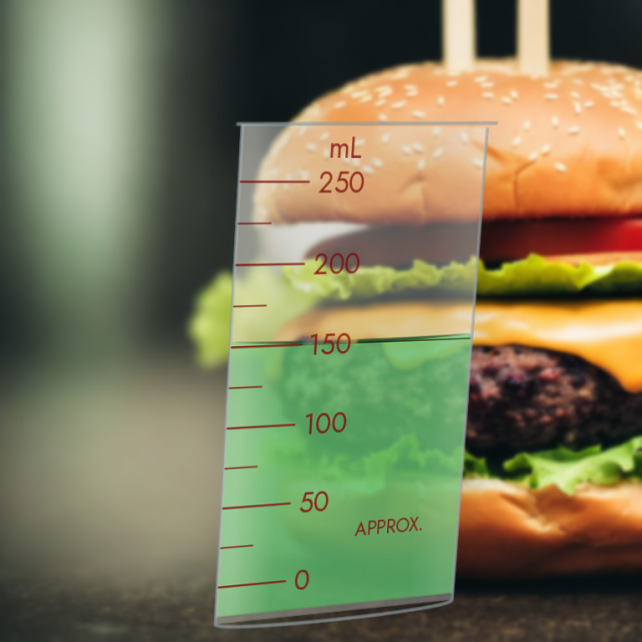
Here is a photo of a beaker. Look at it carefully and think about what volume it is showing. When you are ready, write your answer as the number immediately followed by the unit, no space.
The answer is 150mL
